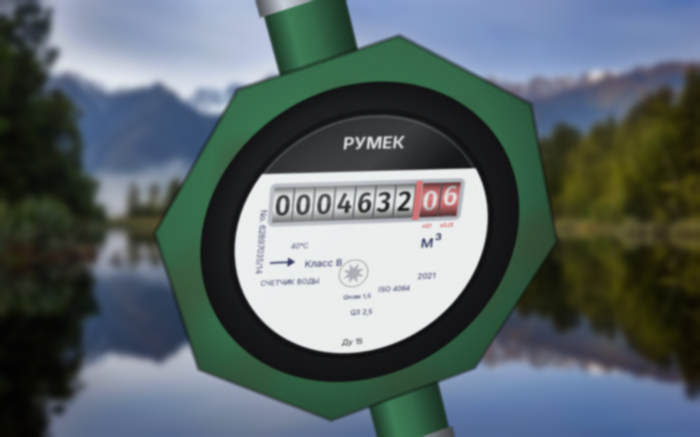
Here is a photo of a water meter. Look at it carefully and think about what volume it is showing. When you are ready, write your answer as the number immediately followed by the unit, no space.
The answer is 4632.06m³
